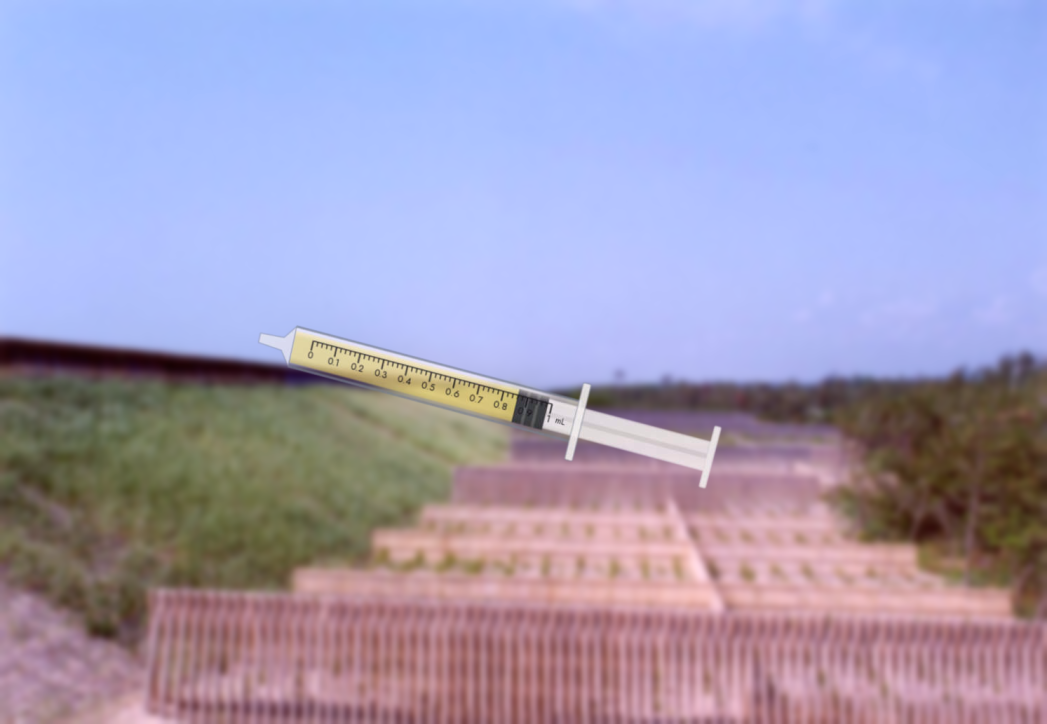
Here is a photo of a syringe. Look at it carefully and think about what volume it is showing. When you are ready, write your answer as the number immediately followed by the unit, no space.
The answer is 0.86mL
